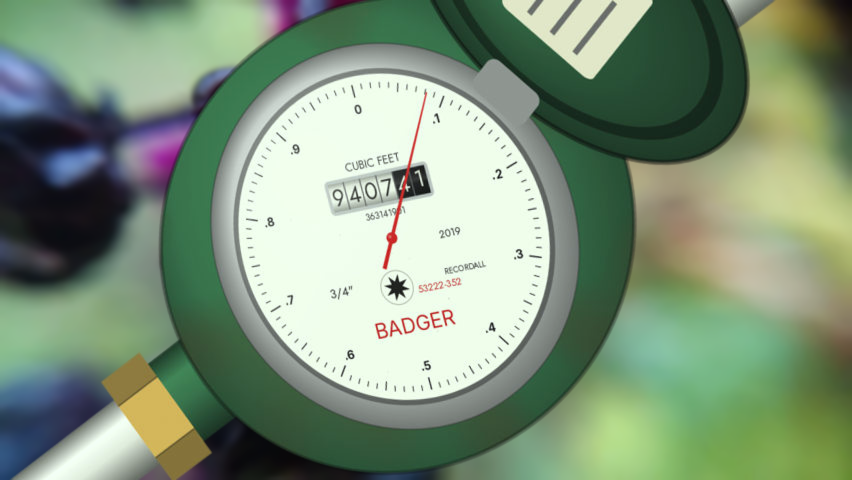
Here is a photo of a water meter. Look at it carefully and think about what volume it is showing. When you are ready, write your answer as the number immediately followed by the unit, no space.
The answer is 940741.08ft³
